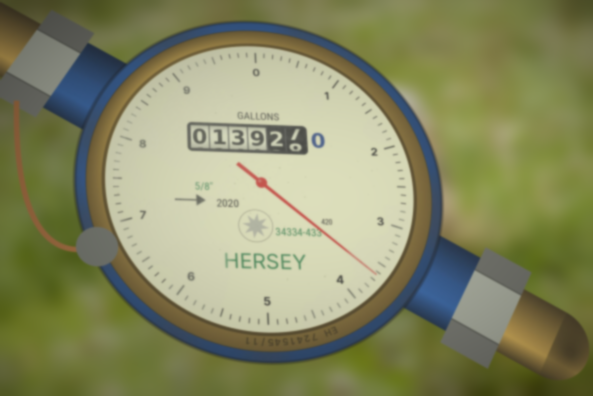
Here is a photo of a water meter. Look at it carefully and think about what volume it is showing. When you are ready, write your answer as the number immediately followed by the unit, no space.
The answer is 139273.6gal
